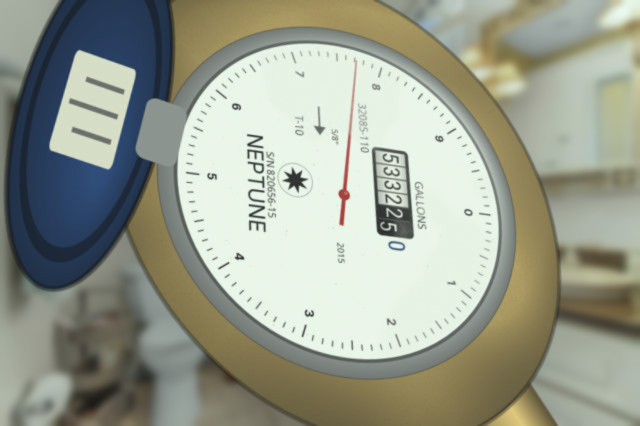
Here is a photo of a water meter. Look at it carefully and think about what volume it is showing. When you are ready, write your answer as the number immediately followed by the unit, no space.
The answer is 5332247.7gal
